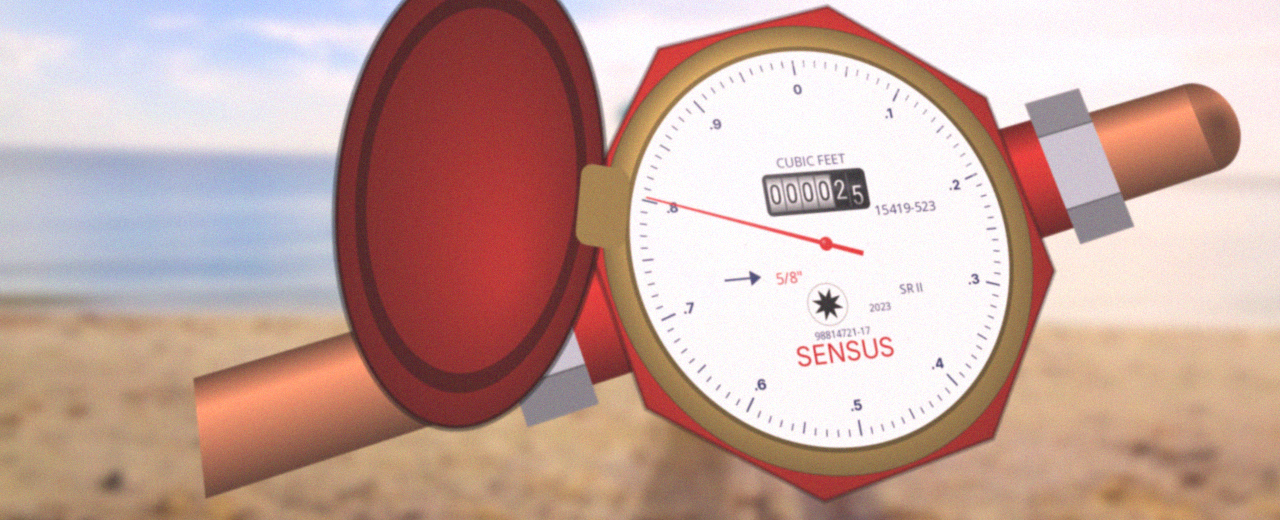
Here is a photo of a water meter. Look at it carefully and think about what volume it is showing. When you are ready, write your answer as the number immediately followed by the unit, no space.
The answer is 24.80ft³
